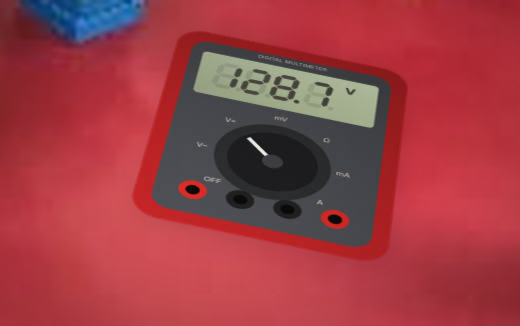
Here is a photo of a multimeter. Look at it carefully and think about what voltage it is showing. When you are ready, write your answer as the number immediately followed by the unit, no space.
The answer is 128.7V
